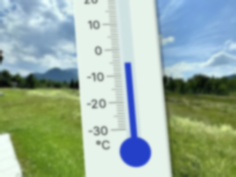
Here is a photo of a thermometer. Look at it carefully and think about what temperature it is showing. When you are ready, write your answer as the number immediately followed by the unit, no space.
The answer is -5°C
